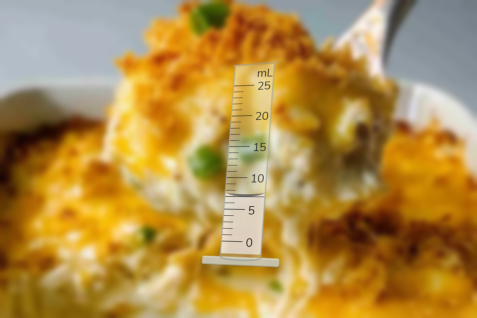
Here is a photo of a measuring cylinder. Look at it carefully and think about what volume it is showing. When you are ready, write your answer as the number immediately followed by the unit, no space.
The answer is 7mL
